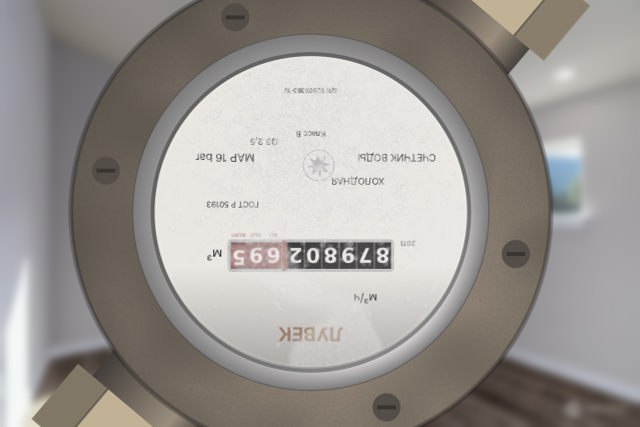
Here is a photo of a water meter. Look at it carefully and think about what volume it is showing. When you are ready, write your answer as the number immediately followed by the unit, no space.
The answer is 879802.695m³
